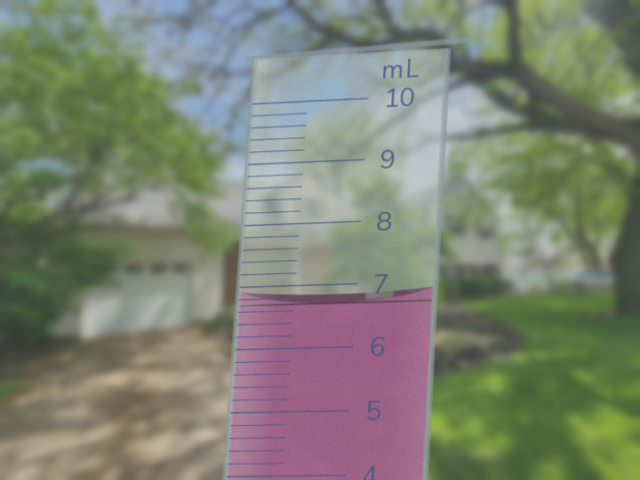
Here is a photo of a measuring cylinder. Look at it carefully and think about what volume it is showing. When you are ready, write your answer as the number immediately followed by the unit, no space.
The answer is 6.7mL
